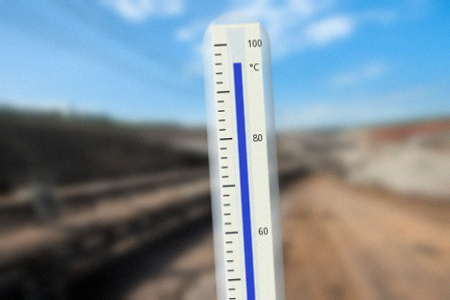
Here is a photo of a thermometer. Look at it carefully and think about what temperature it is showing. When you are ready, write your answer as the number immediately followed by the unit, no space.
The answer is 96°C
